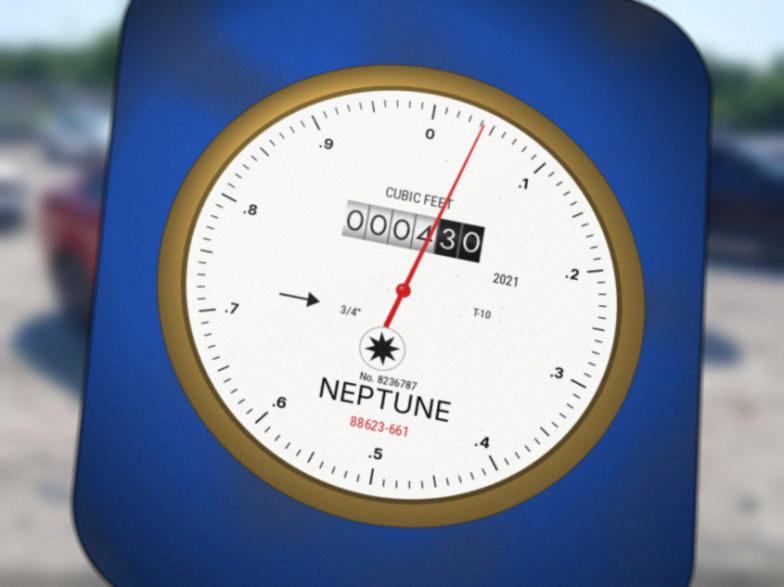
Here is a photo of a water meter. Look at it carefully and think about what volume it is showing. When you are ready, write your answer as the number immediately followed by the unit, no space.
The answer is 430.04ft³
